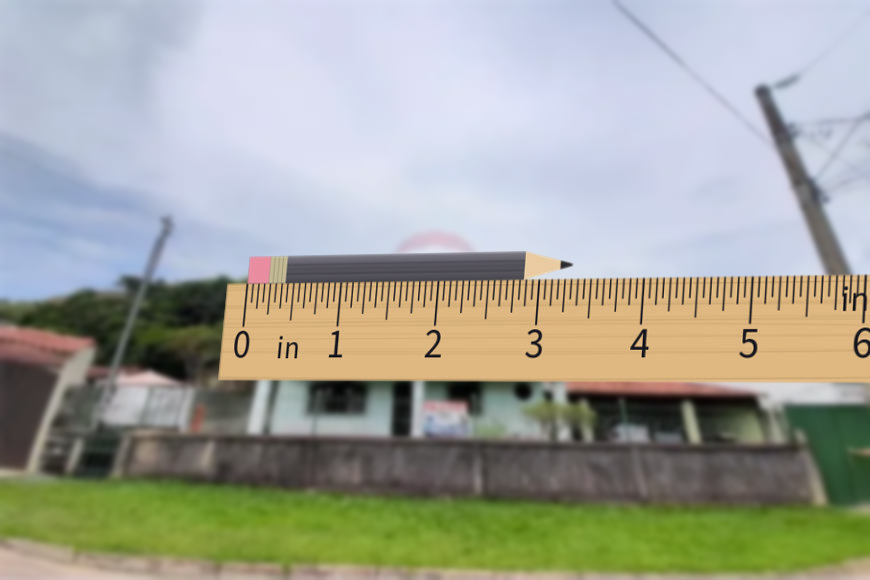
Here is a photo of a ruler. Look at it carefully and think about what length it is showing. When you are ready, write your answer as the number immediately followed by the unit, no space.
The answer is 3.3125in
